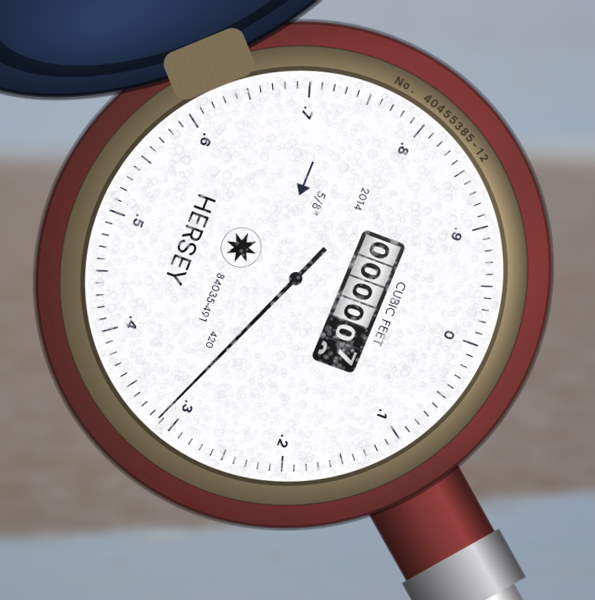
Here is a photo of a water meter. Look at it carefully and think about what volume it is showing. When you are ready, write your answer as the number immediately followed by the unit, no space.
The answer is 7.31ft³
